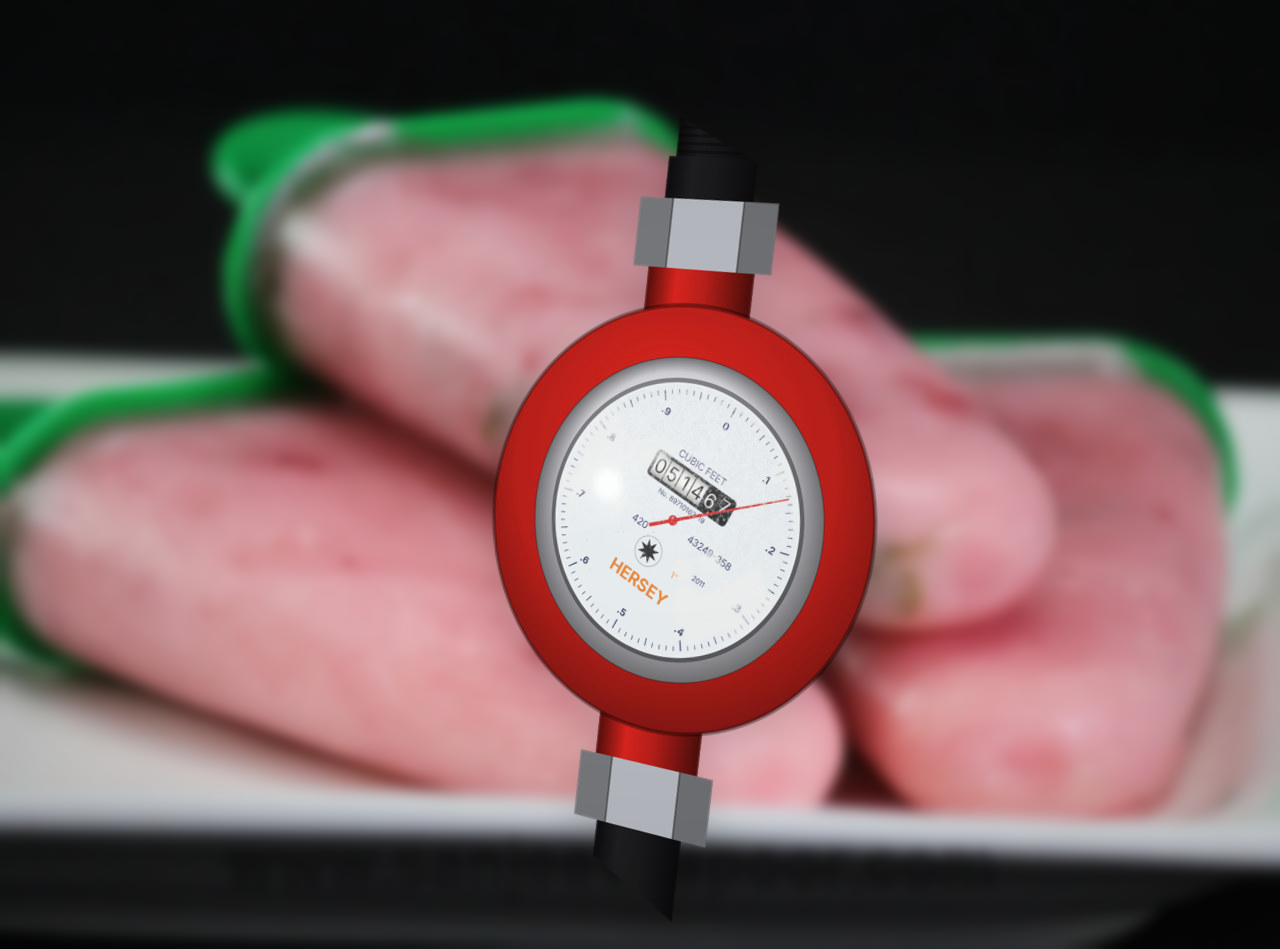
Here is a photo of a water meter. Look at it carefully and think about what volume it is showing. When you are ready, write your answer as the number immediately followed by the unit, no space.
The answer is 51467.13ft³
